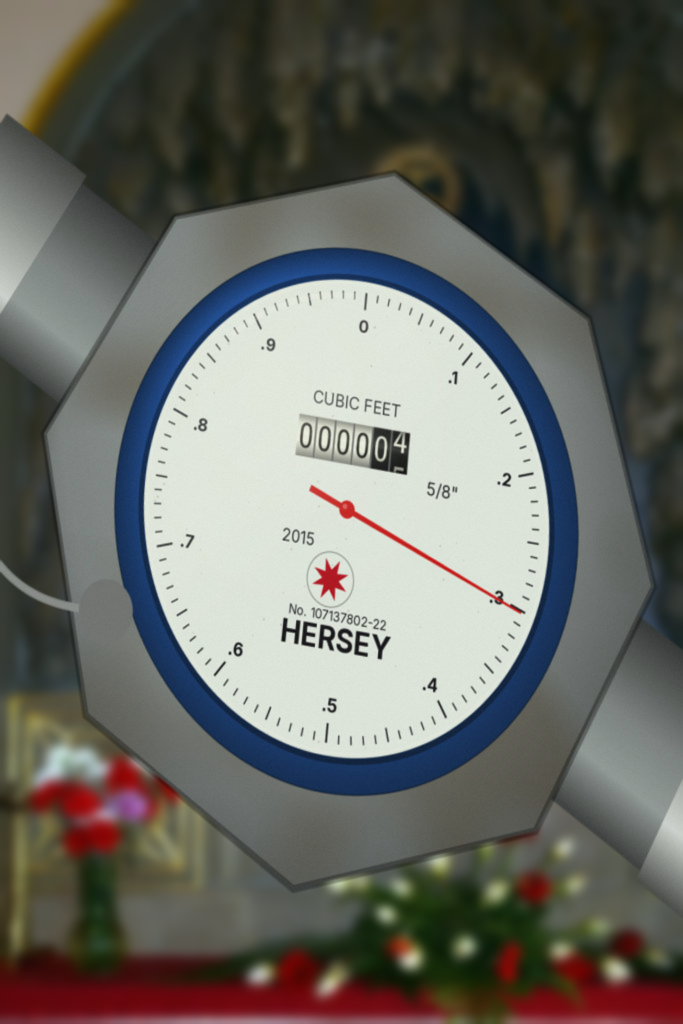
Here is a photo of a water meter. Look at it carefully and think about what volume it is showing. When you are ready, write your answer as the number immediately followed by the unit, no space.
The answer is 4.30ft³
